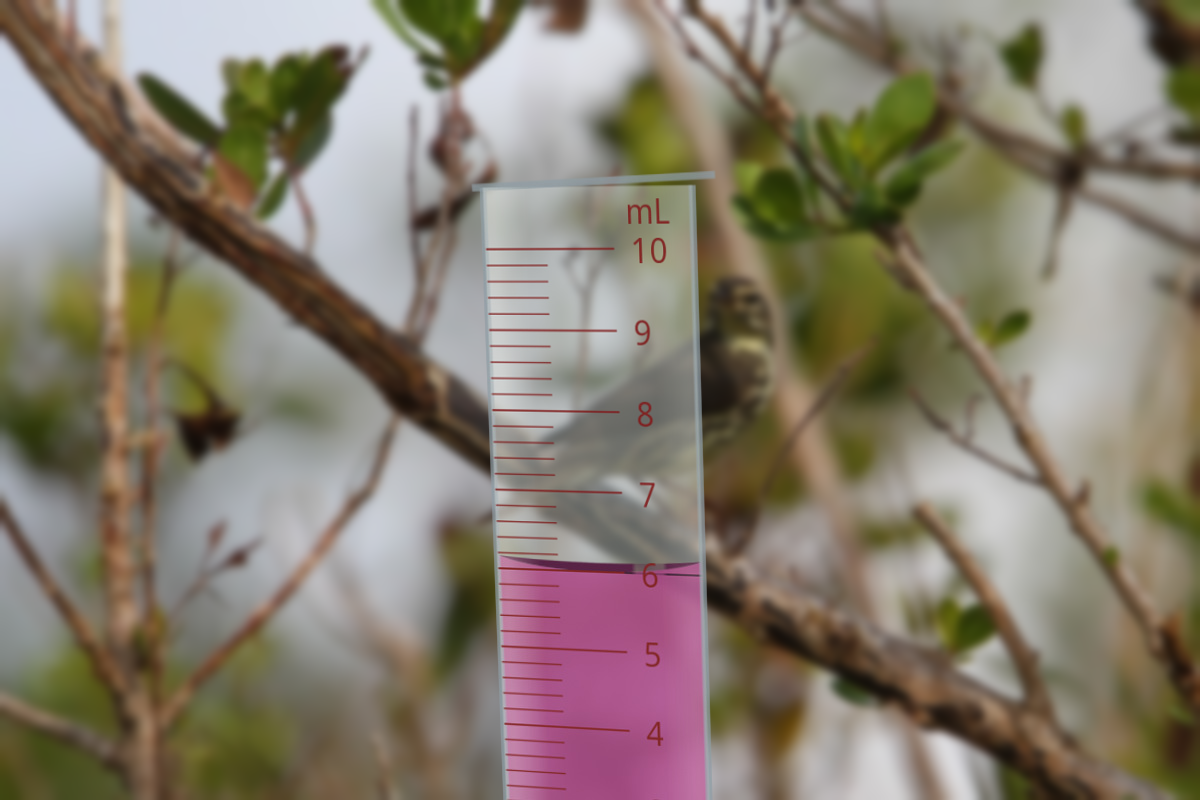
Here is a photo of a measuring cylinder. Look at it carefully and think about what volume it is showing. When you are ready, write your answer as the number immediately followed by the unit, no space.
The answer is 6mL
